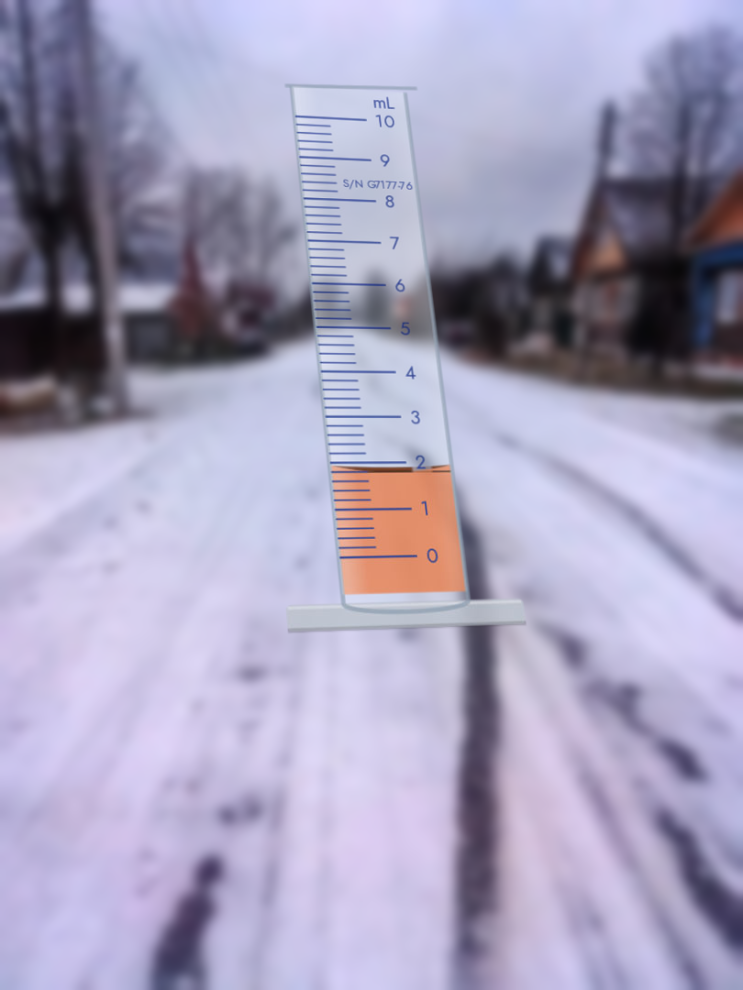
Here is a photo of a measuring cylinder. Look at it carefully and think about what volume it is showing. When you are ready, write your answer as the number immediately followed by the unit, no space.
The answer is 1.8mL
